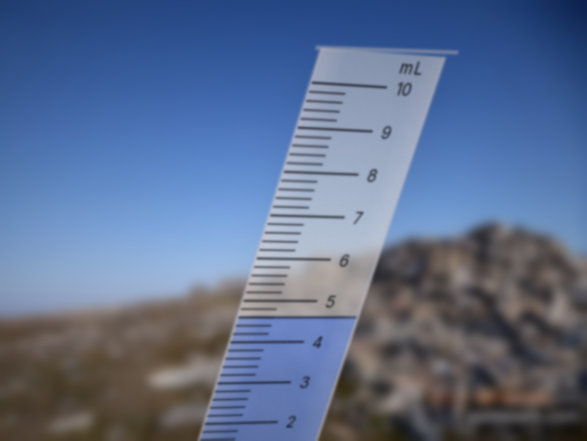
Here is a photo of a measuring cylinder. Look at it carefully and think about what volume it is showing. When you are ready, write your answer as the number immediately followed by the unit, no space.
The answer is 4.6mL
